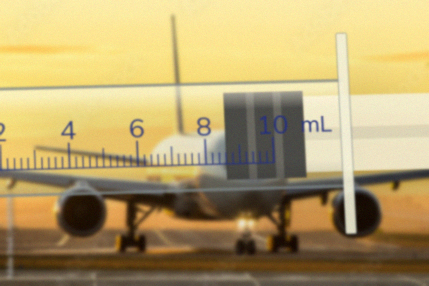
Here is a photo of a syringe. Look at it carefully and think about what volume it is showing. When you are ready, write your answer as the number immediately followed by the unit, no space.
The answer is 8.6mL
